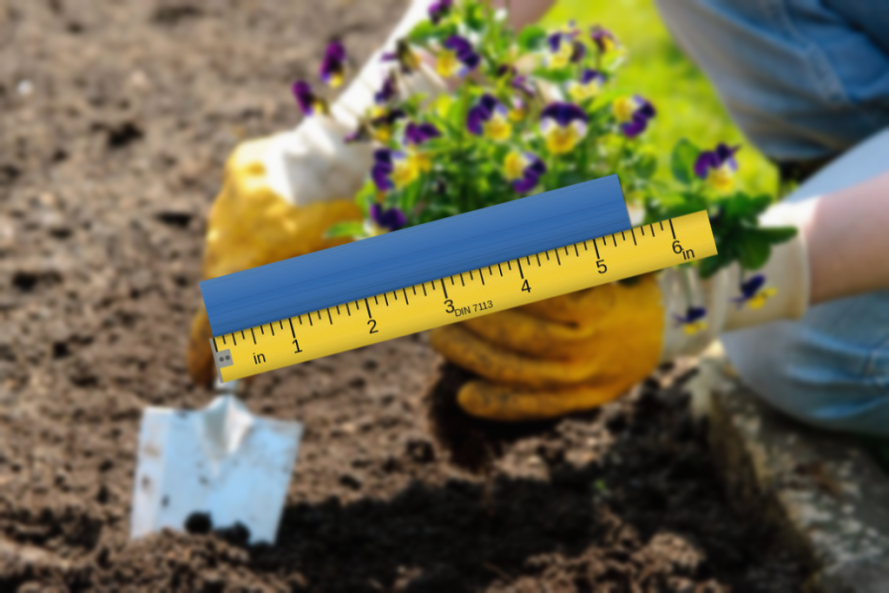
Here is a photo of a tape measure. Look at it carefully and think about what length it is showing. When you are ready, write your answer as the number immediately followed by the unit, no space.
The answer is 5.5in
